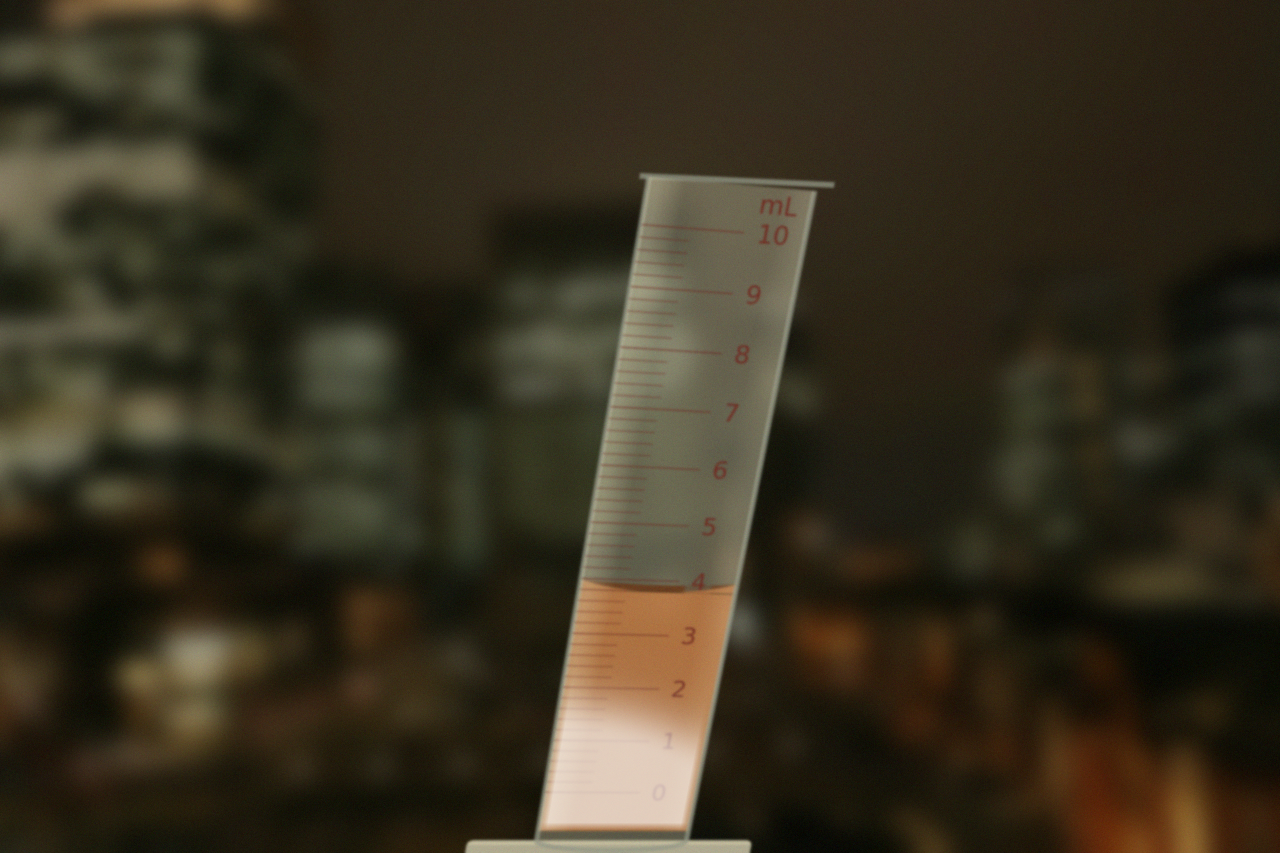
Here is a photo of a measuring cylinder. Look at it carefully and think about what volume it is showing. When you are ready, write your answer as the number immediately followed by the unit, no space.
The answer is 3.8mL
